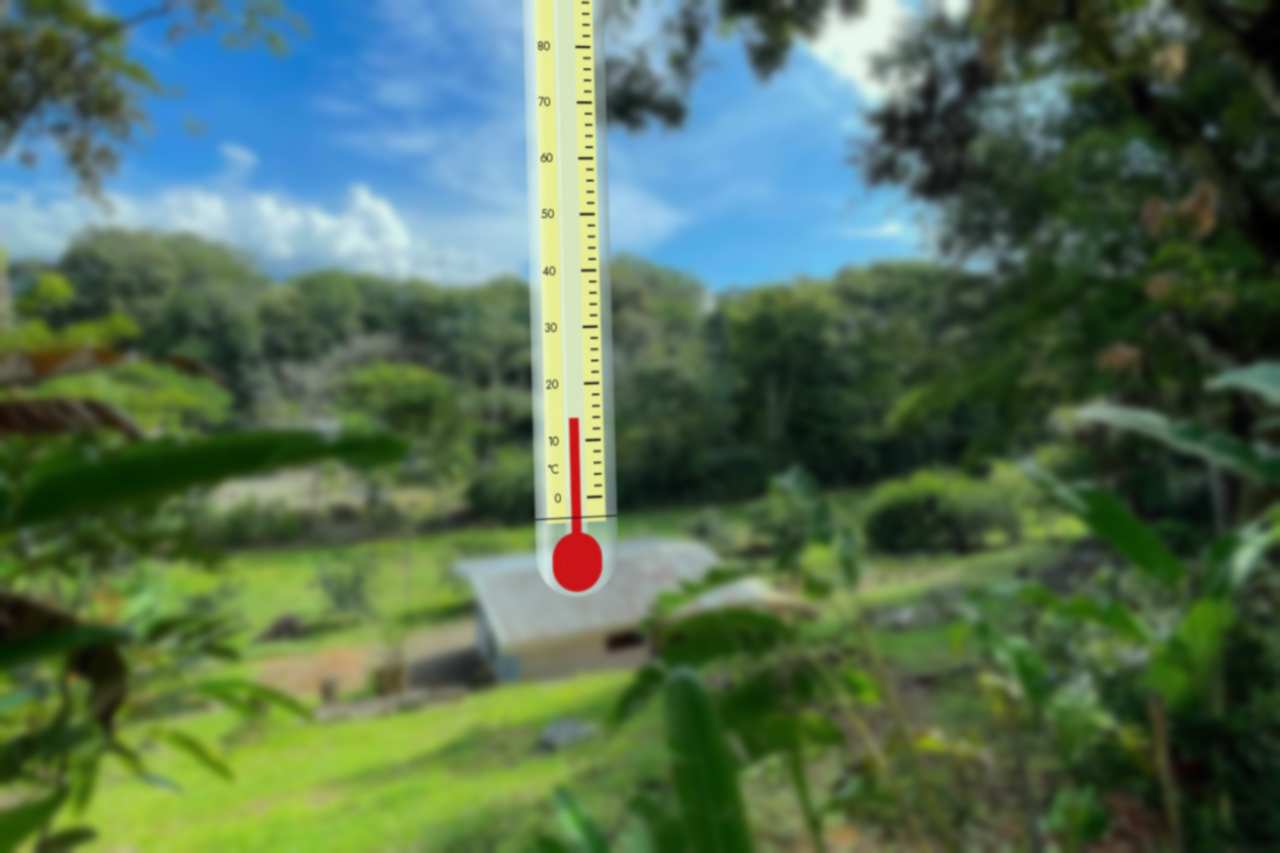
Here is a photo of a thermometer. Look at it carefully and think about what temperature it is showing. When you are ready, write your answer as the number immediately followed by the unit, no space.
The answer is 14°C
